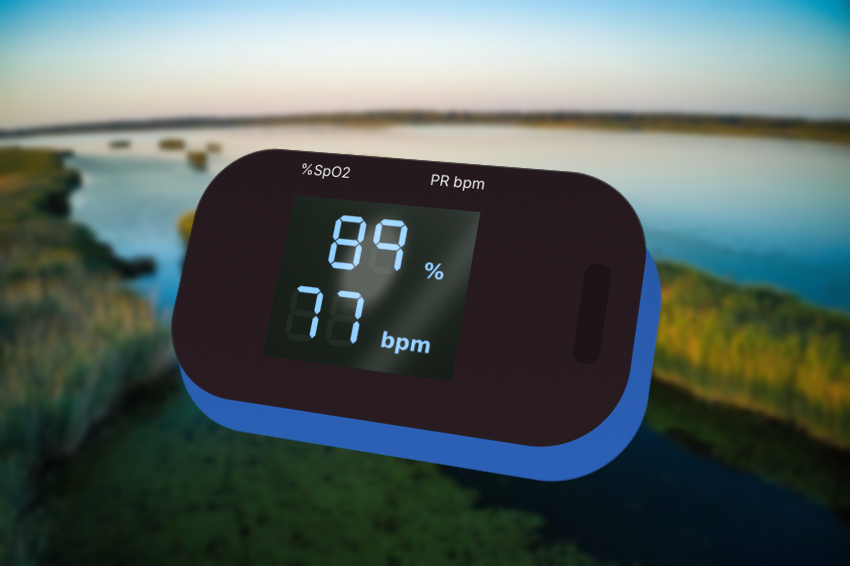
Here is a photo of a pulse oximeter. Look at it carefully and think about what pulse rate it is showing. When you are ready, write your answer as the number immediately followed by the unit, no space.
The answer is 77bpm
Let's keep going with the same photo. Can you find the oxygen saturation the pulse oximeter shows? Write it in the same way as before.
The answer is 89%
